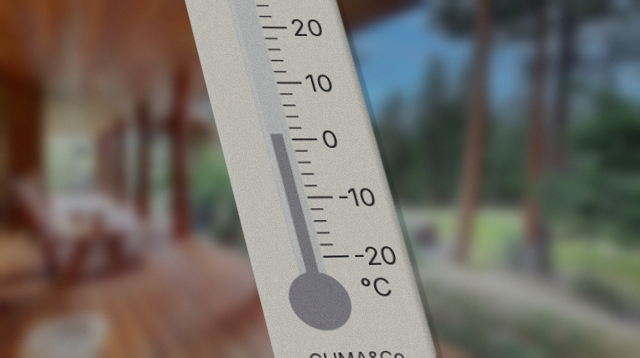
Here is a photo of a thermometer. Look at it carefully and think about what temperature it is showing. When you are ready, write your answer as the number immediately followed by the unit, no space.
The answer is 1°C
